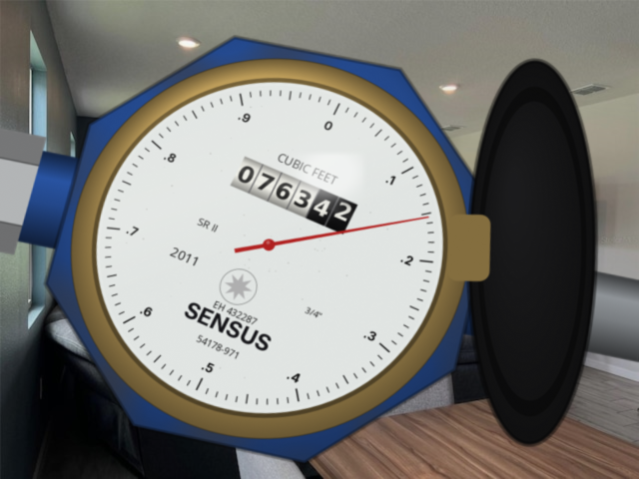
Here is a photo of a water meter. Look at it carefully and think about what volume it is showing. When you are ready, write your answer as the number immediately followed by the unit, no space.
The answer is 76342.15ft³
